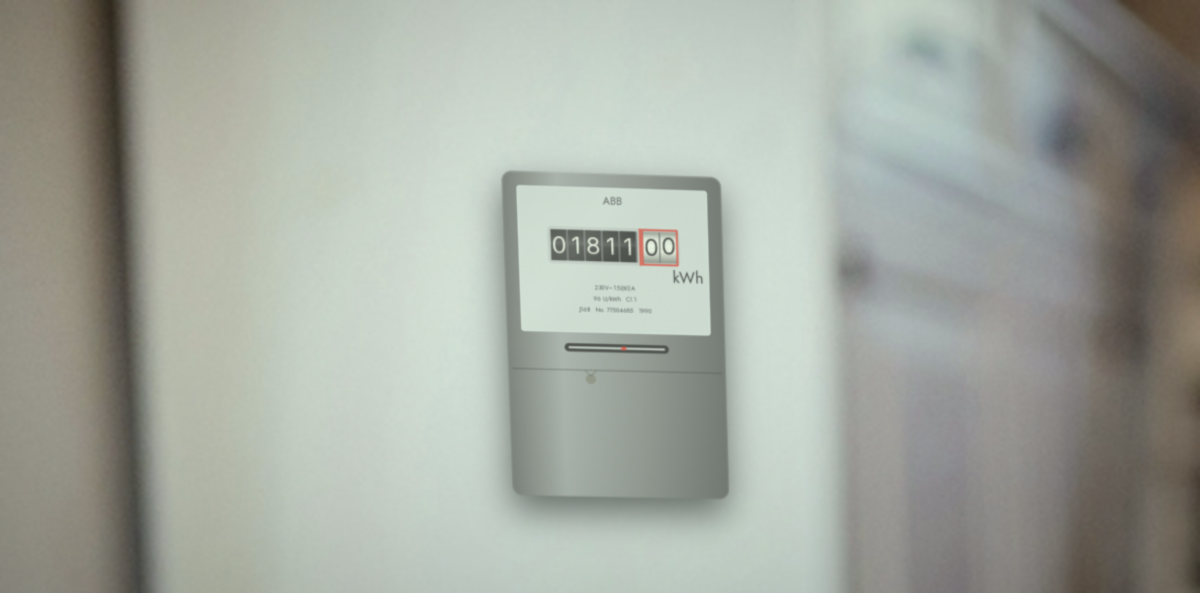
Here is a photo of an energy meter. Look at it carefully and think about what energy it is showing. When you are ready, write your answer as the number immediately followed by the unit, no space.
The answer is 1811.00kWh
